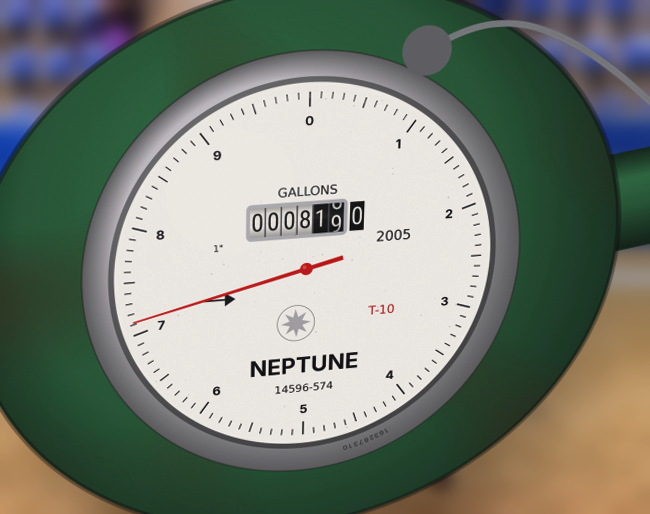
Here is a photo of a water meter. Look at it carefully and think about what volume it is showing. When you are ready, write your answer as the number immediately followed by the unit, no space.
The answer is 8187.1gal
